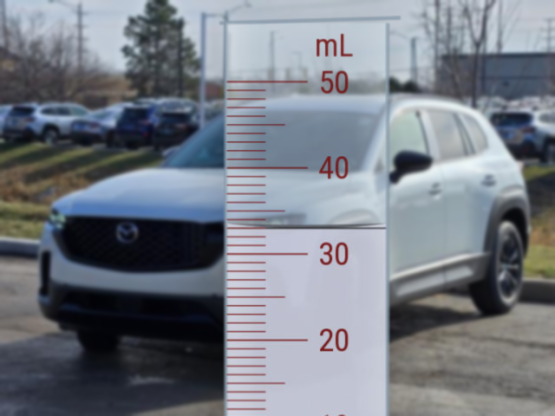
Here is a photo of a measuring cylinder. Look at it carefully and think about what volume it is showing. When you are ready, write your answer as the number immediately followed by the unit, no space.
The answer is 33mL
